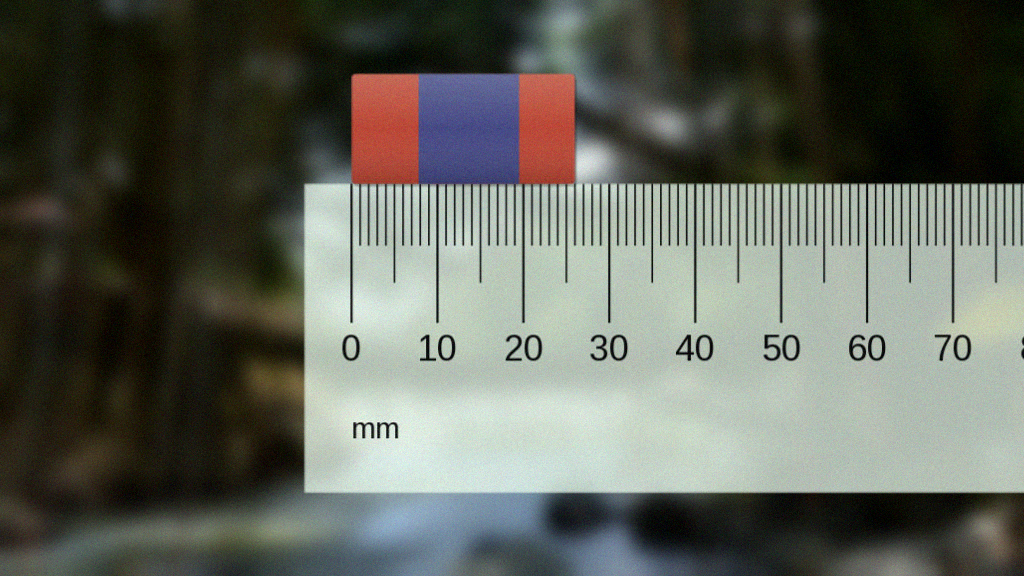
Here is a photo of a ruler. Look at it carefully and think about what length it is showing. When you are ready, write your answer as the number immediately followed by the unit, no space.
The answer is 26mm
